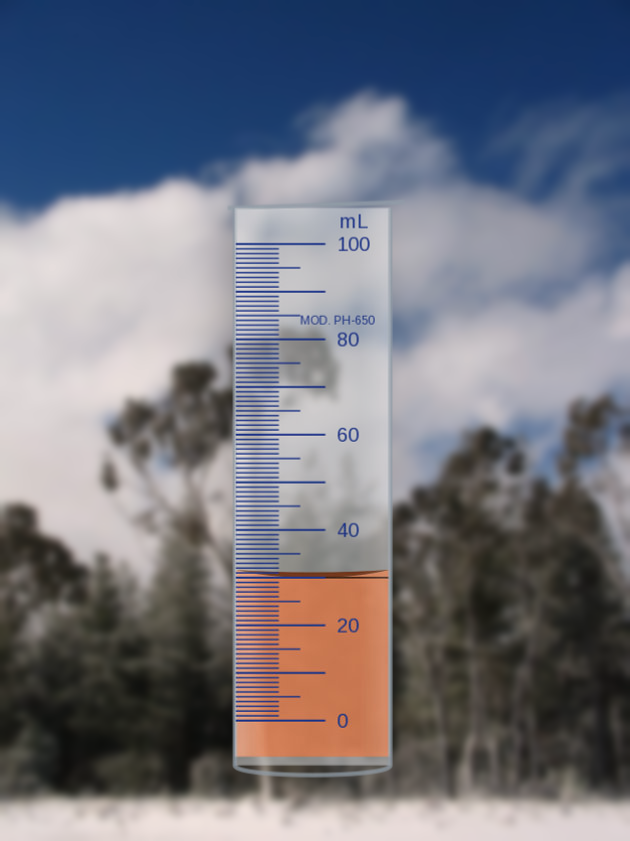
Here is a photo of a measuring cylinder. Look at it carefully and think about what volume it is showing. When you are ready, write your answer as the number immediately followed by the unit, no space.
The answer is 30mL
